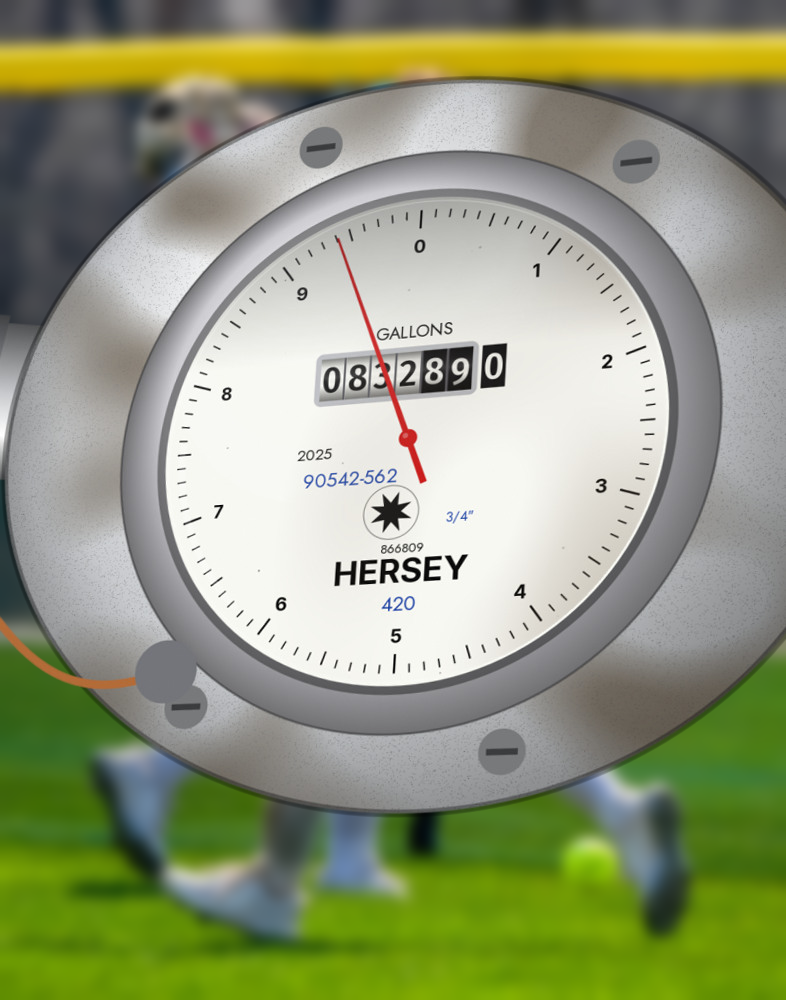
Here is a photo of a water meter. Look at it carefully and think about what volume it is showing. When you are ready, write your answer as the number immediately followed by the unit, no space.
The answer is 832889.4gal
